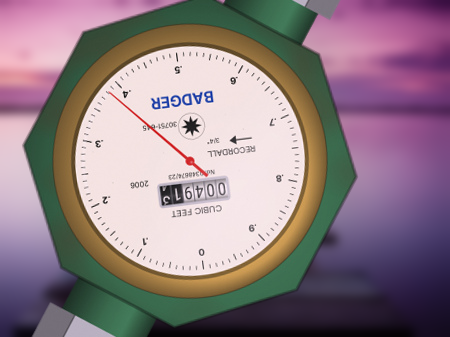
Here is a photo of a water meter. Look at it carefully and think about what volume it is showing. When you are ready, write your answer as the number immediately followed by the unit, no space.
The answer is 4913.38ft³
